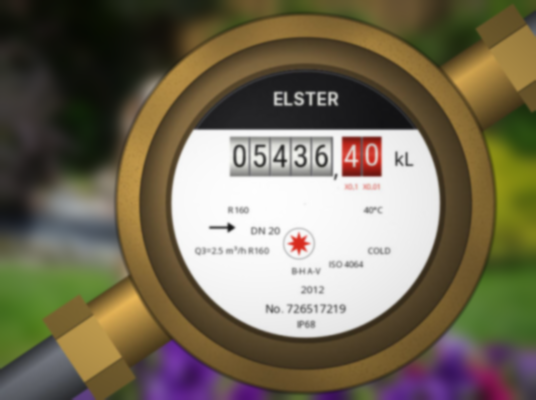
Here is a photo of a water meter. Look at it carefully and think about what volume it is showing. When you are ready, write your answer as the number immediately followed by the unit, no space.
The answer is 5436.40kL
